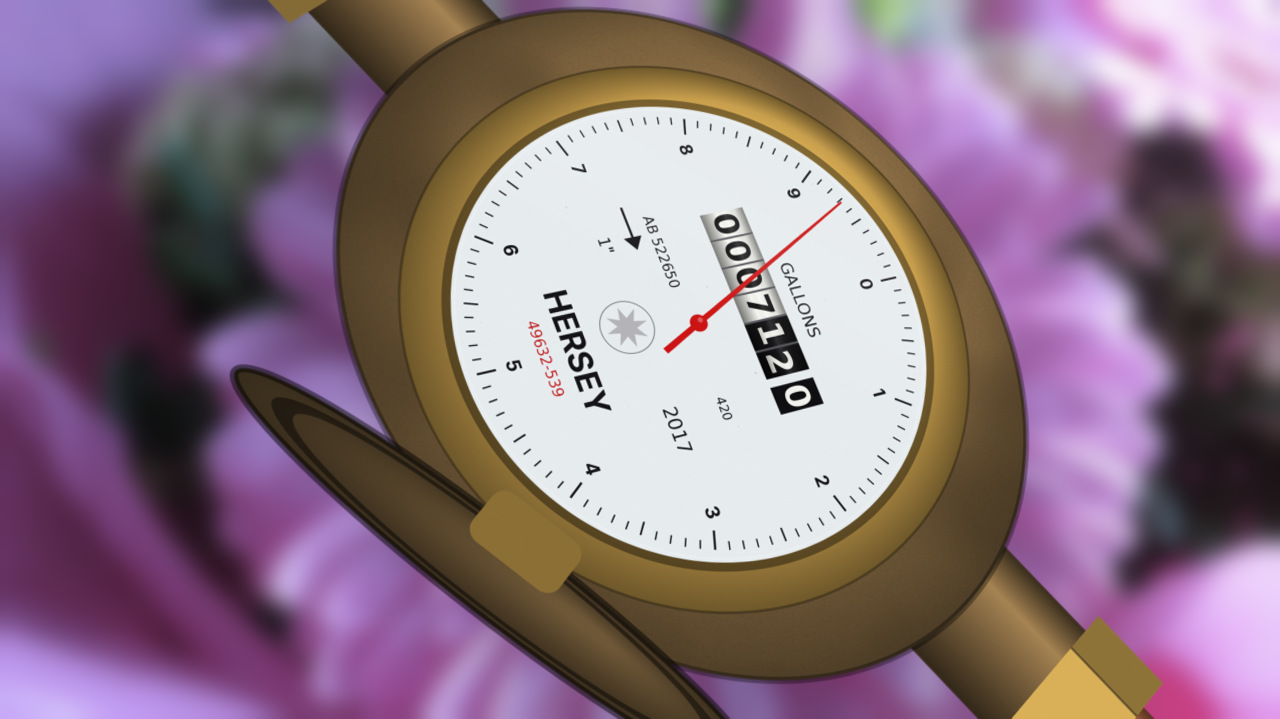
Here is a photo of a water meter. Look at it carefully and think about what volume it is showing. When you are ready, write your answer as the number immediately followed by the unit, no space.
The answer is 7119.3gal
